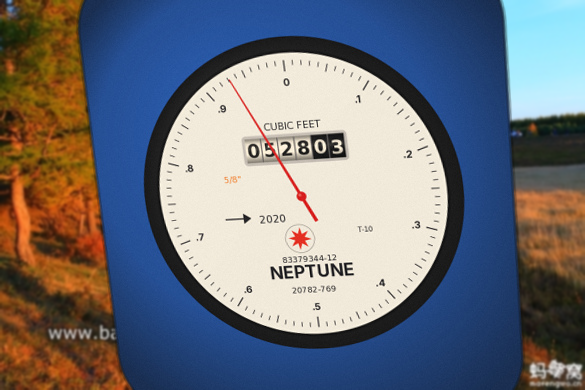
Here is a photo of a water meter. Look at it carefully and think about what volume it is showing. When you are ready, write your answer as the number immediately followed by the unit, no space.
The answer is 52802.93ft³
